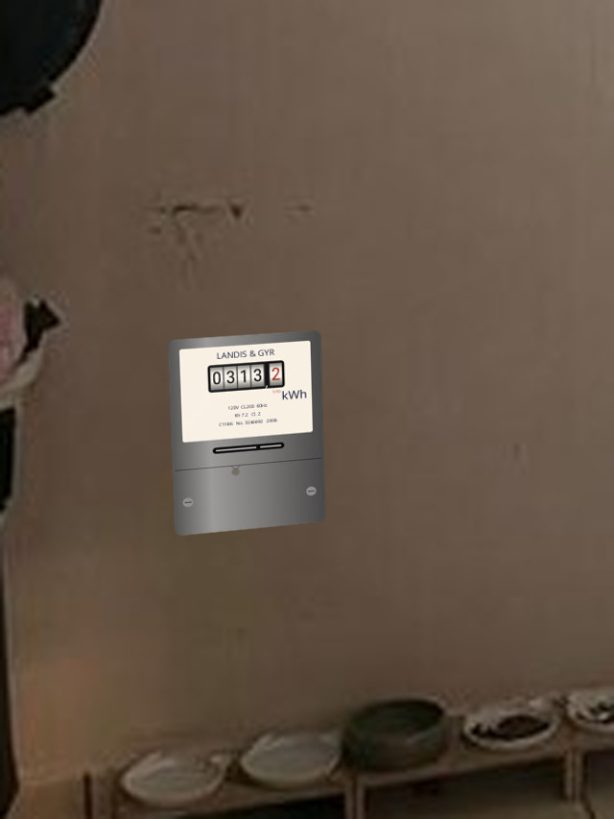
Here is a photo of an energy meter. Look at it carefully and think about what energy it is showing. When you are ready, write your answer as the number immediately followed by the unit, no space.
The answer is 313.2kWh
